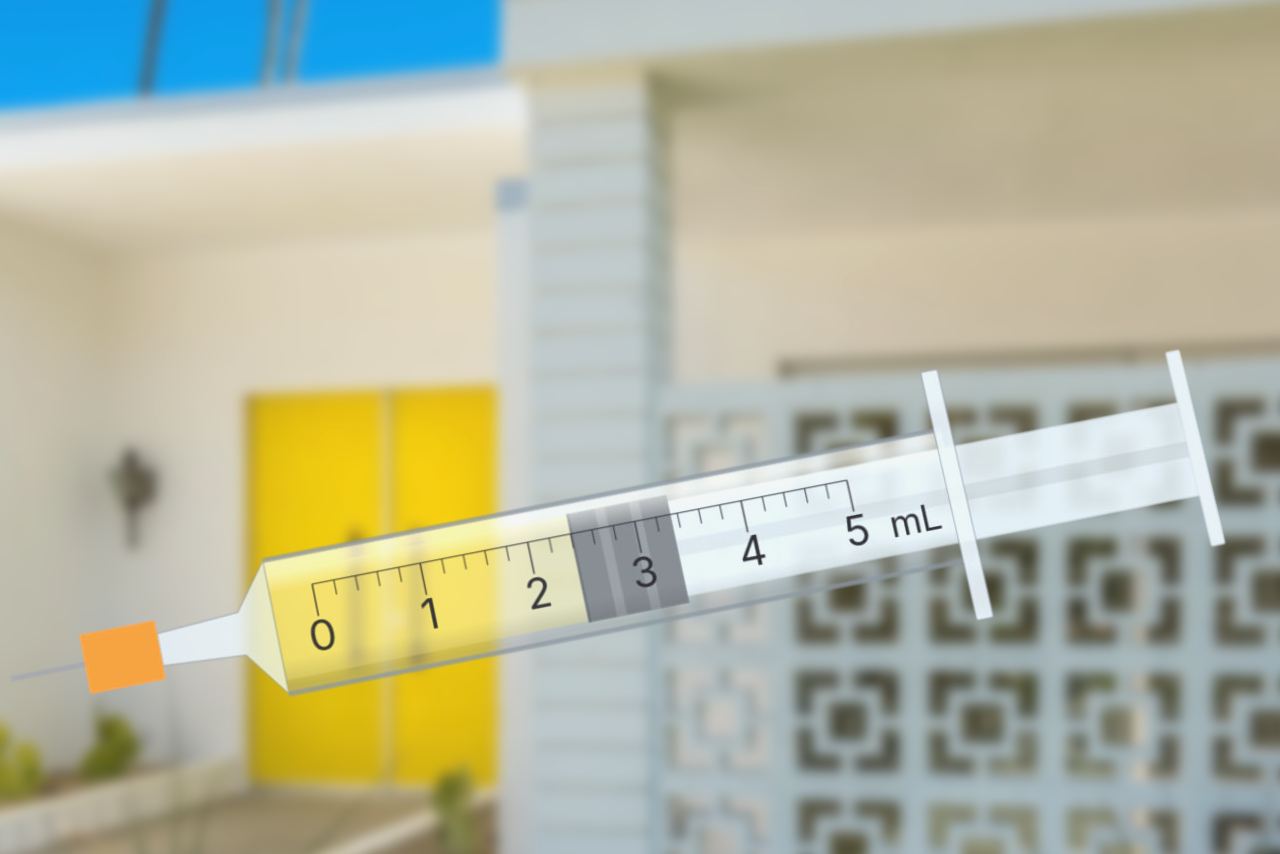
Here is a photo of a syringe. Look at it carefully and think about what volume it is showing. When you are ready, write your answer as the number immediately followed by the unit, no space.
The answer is 2.4mL
